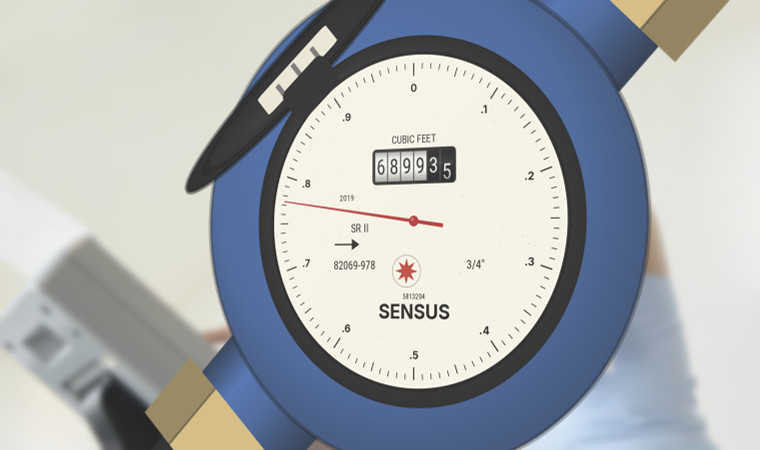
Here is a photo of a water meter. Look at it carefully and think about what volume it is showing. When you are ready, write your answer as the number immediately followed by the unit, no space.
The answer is 689934.77ft³
